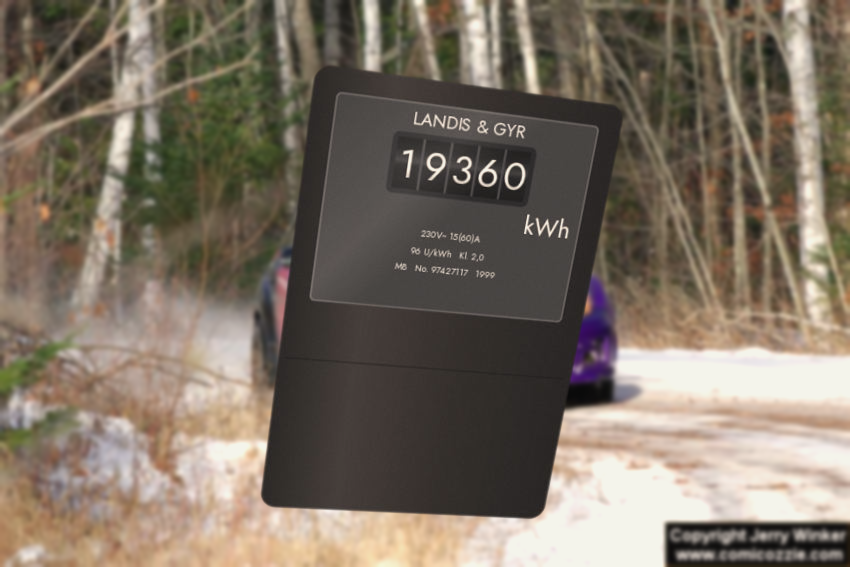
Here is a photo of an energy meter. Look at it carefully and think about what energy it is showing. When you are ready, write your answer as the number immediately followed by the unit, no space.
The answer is 19360kWh
